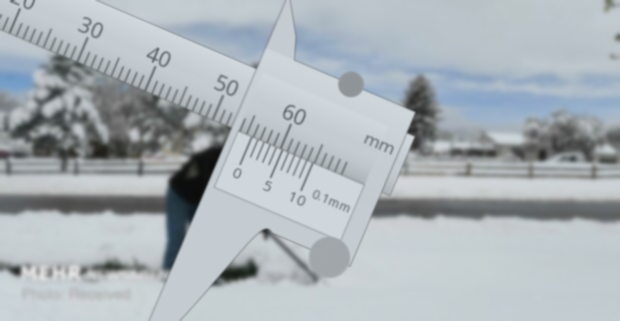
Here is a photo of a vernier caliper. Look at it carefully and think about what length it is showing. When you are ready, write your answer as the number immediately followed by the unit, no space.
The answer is 55.8mm
